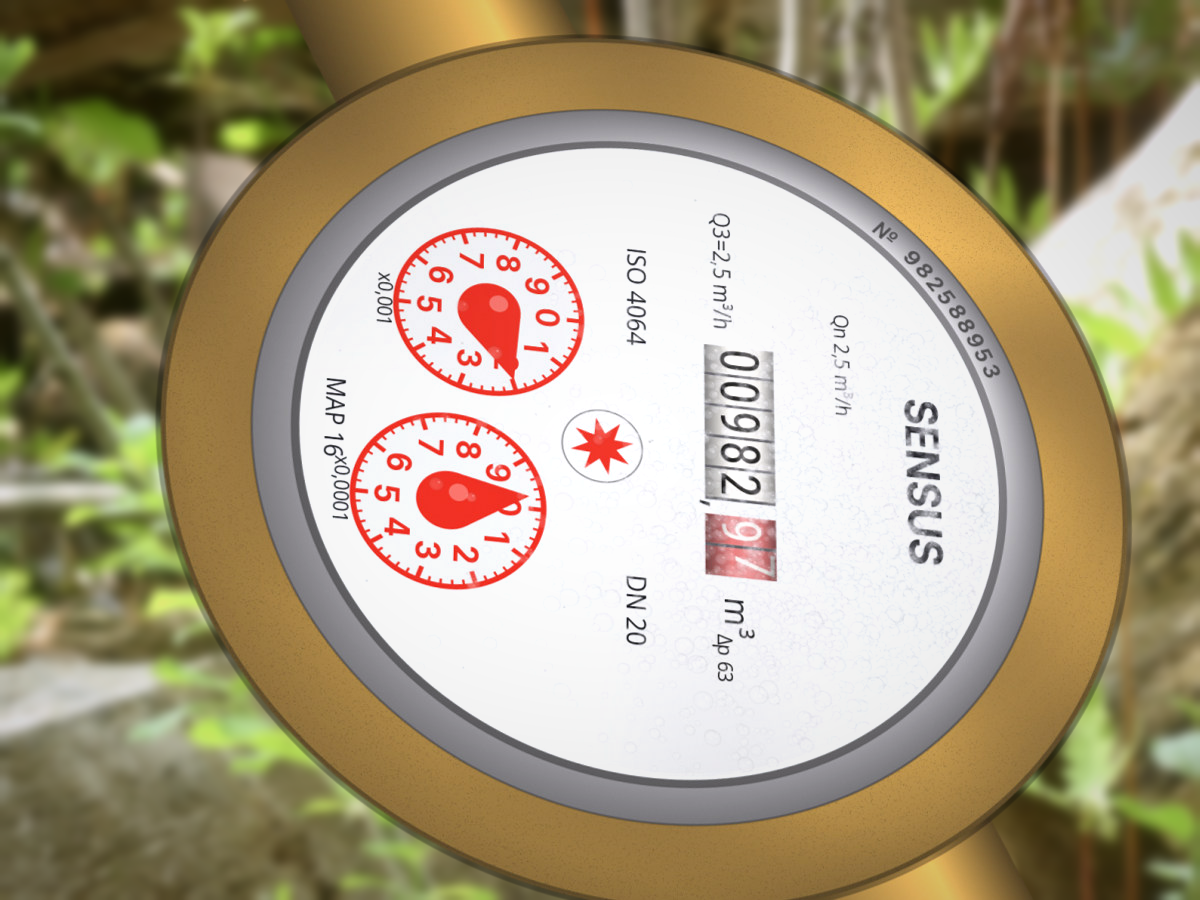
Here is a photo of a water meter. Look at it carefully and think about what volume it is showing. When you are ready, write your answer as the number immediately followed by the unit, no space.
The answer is 982.9719m³
